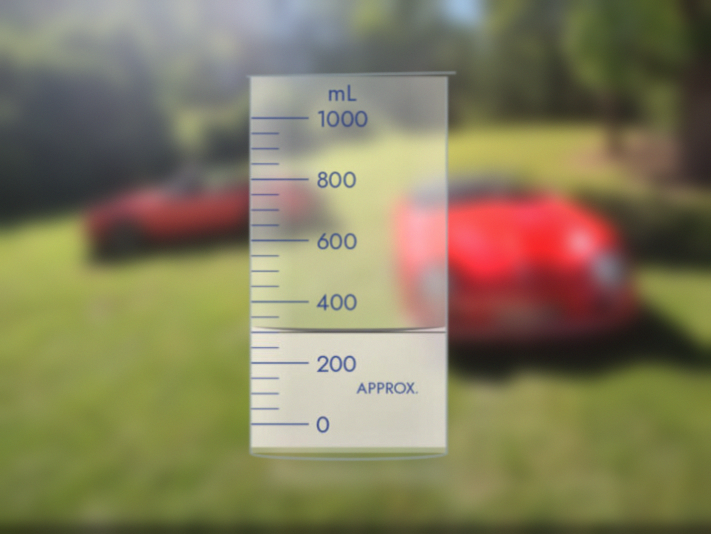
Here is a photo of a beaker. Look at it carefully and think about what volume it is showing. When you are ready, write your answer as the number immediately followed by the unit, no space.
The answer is 300mL
